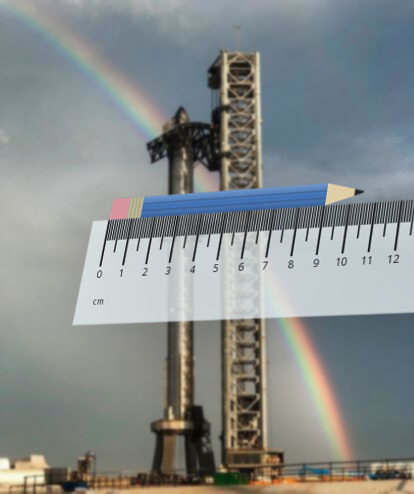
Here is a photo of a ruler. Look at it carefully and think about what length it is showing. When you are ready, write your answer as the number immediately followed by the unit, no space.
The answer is 10.5cm
